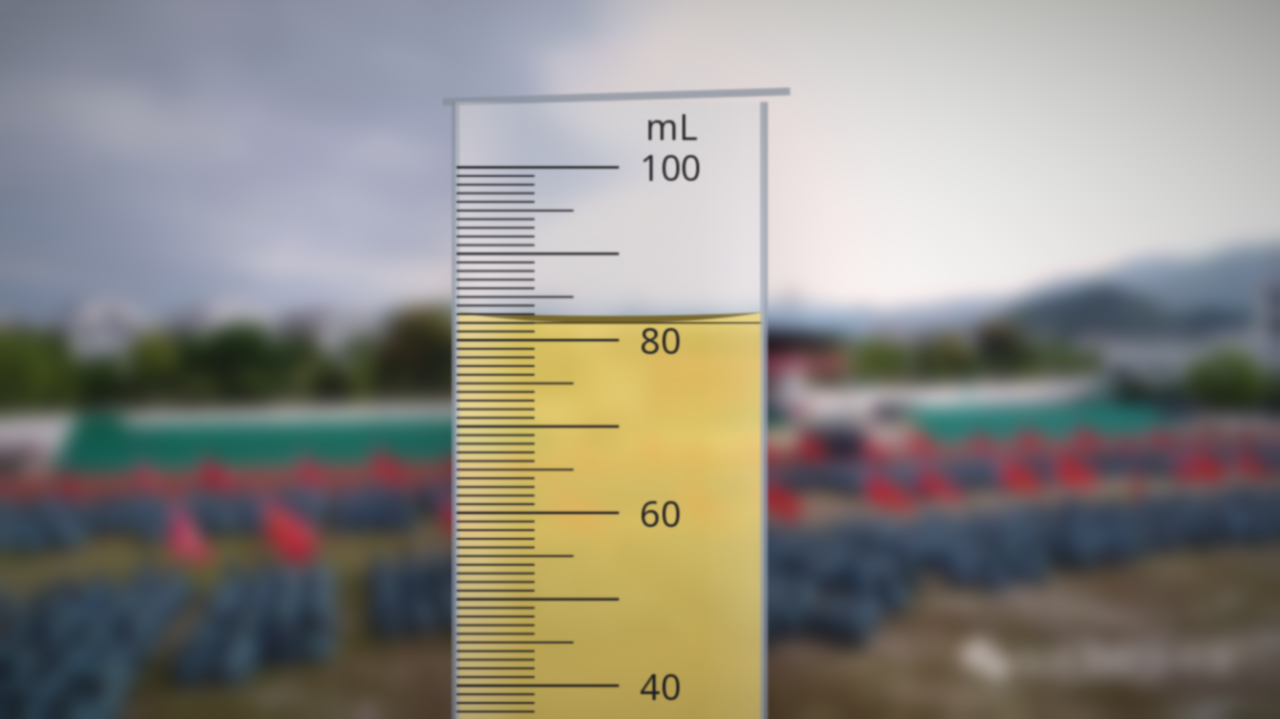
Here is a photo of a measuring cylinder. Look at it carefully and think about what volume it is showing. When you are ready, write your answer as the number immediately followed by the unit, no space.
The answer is 82mL
